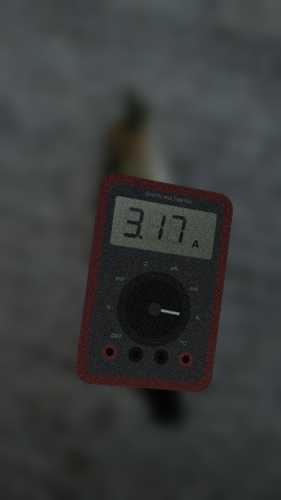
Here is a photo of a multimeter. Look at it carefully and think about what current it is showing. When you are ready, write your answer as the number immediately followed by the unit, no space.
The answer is 3.17A
